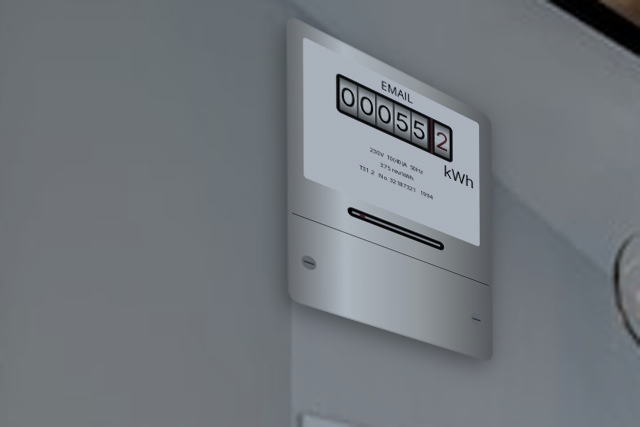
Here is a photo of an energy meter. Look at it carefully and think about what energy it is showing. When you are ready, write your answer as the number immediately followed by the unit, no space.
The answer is 55.2kWh
